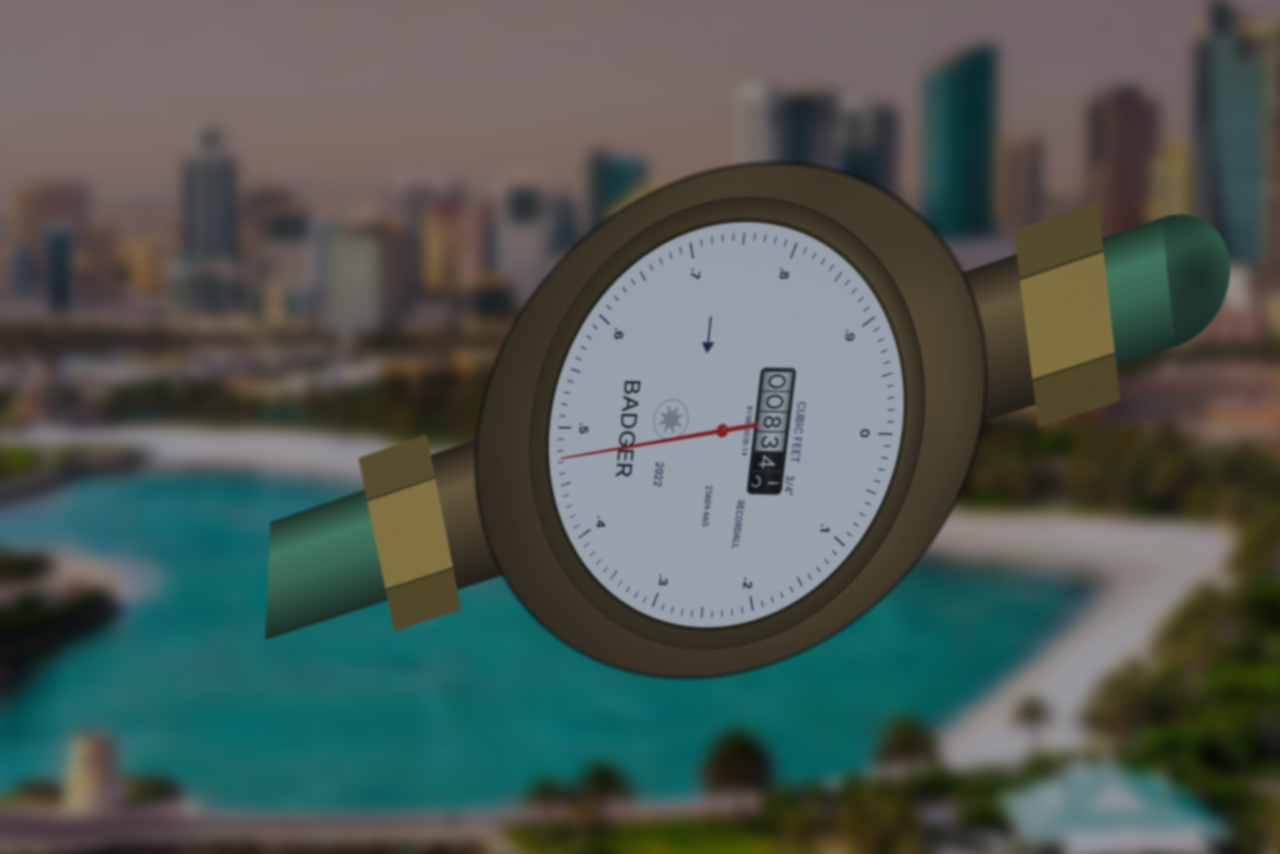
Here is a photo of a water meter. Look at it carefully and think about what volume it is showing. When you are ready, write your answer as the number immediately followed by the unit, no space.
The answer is 8341.47ft³
